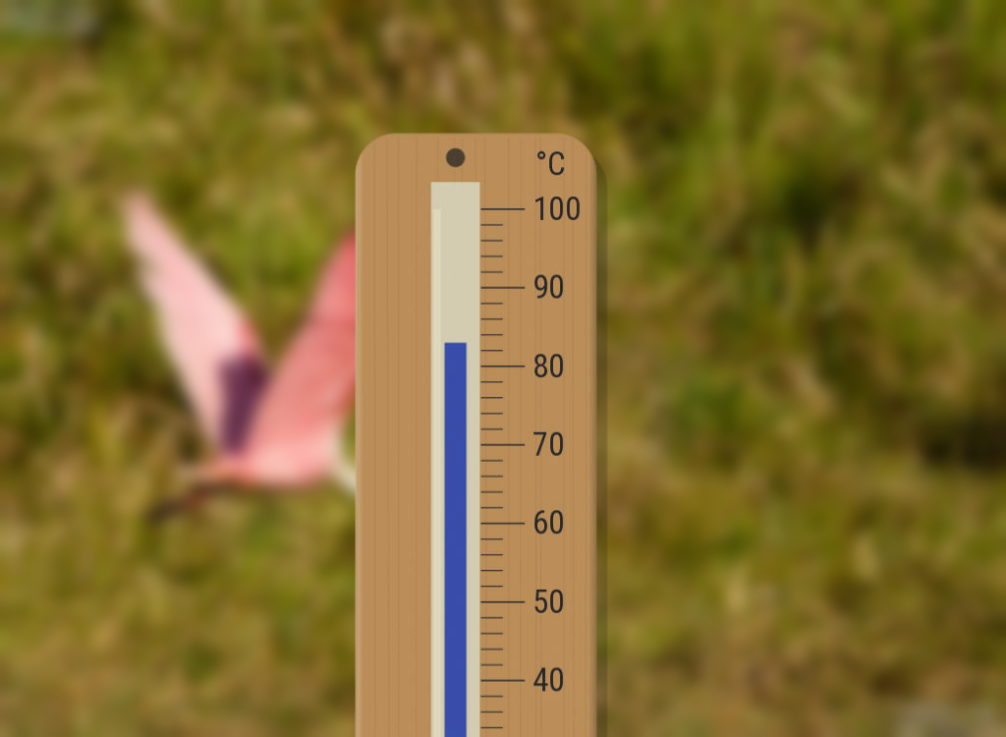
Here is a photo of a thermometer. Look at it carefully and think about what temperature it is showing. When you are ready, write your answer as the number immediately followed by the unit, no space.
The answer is 83°C
